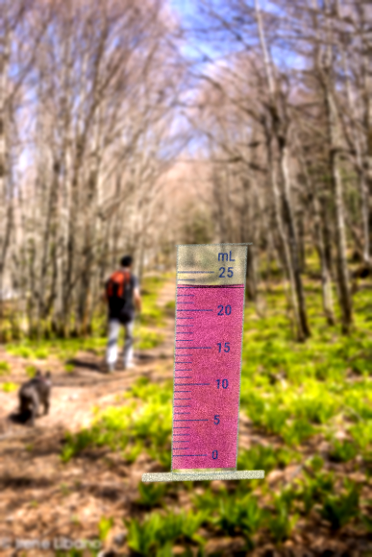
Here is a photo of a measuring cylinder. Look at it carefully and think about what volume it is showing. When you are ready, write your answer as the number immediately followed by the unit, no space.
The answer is 23mL
